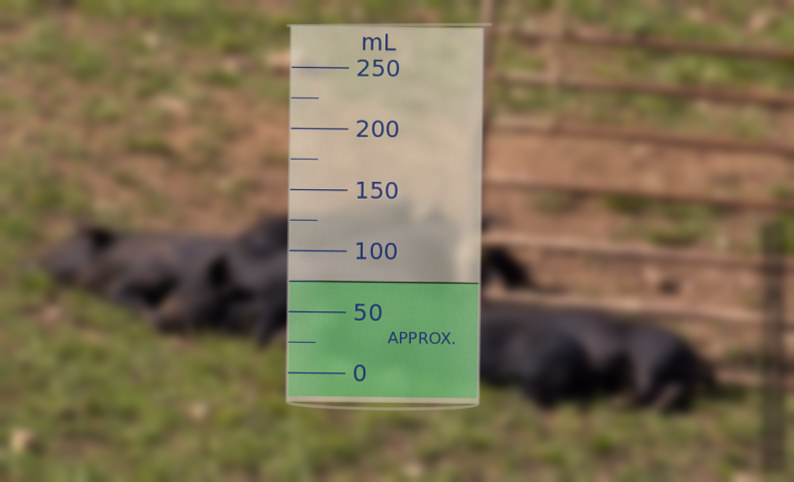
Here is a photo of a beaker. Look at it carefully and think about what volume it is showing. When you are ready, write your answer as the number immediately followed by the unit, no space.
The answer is 75mL
